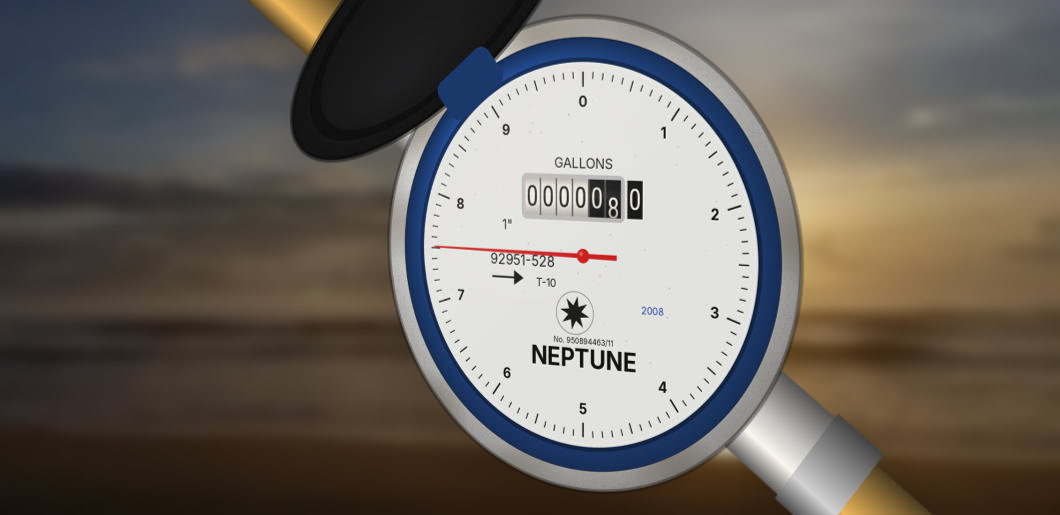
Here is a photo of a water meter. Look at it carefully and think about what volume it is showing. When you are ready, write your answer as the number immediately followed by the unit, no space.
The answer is 77.5gal
